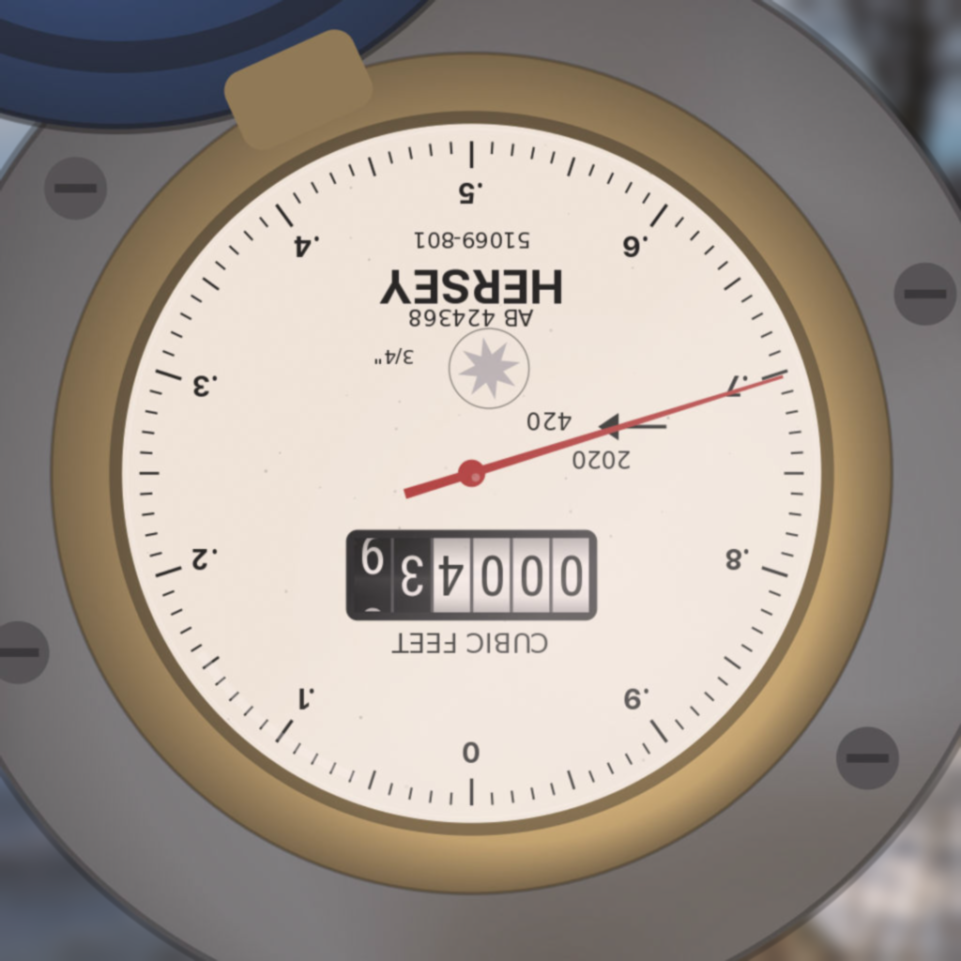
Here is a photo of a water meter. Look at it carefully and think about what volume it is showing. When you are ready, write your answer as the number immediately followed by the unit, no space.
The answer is 438.70ft³
